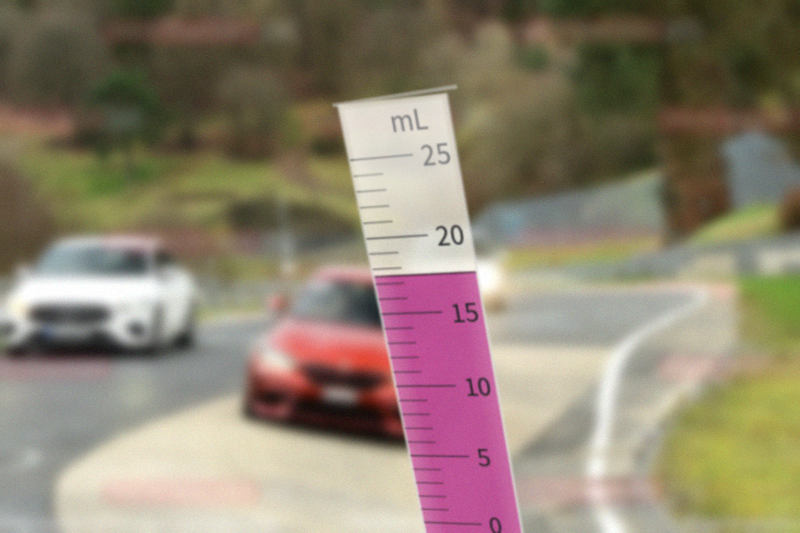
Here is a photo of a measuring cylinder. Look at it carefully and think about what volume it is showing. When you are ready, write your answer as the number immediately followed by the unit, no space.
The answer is 17.5mL
